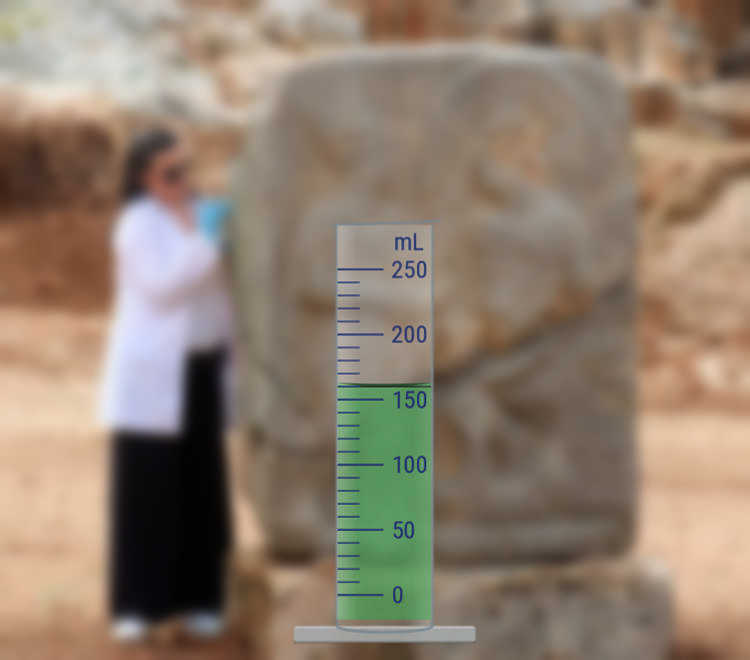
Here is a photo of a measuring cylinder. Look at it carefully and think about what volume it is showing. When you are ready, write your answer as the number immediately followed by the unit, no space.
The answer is 160mL
